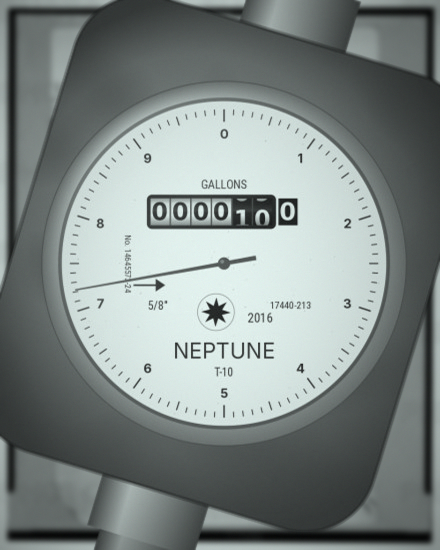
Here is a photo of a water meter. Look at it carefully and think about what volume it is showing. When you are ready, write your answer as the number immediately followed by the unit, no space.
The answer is 97.2gal
